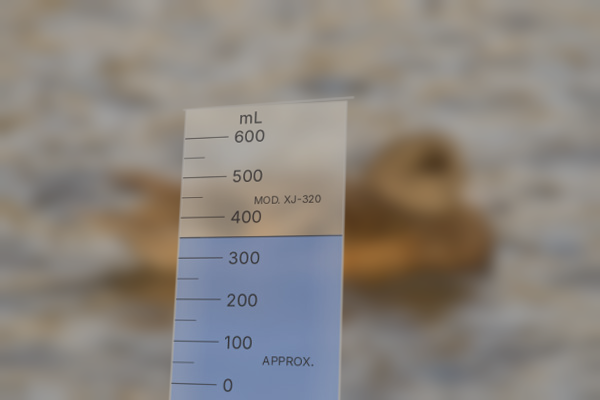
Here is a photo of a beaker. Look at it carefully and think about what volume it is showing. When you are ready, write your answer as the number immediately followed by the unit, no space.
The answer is 350mL
